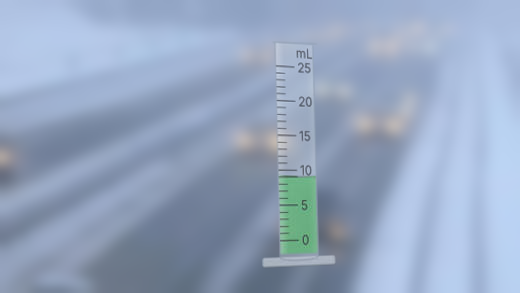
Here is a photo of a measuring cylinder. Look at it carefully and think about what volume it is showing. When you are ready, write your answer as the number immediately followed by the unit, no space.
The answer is 9mL
